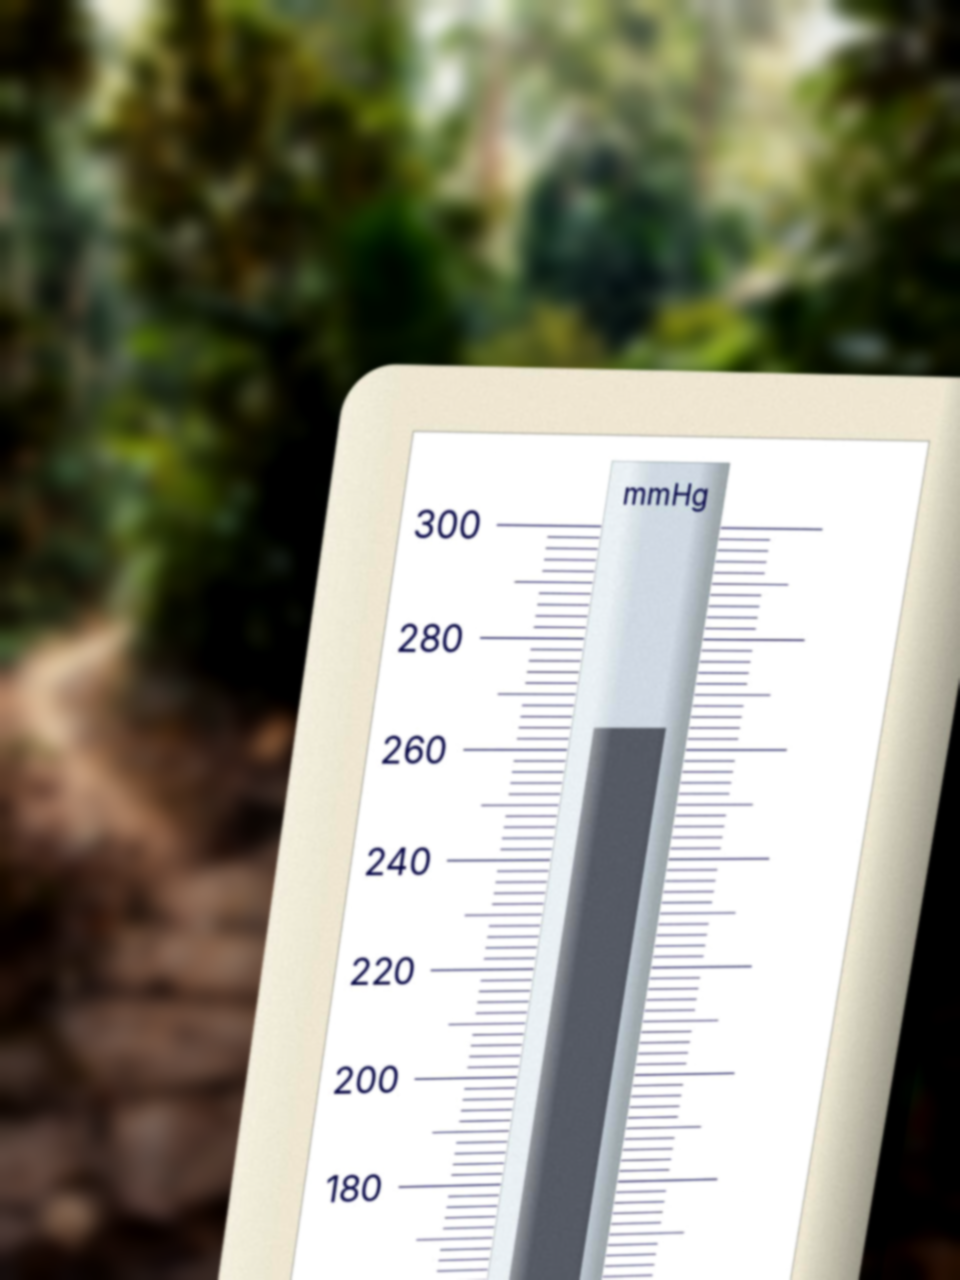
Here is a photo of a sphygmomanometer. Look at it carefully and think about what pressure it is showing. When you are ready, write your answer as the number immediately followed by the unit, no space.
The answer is 264mmHg
